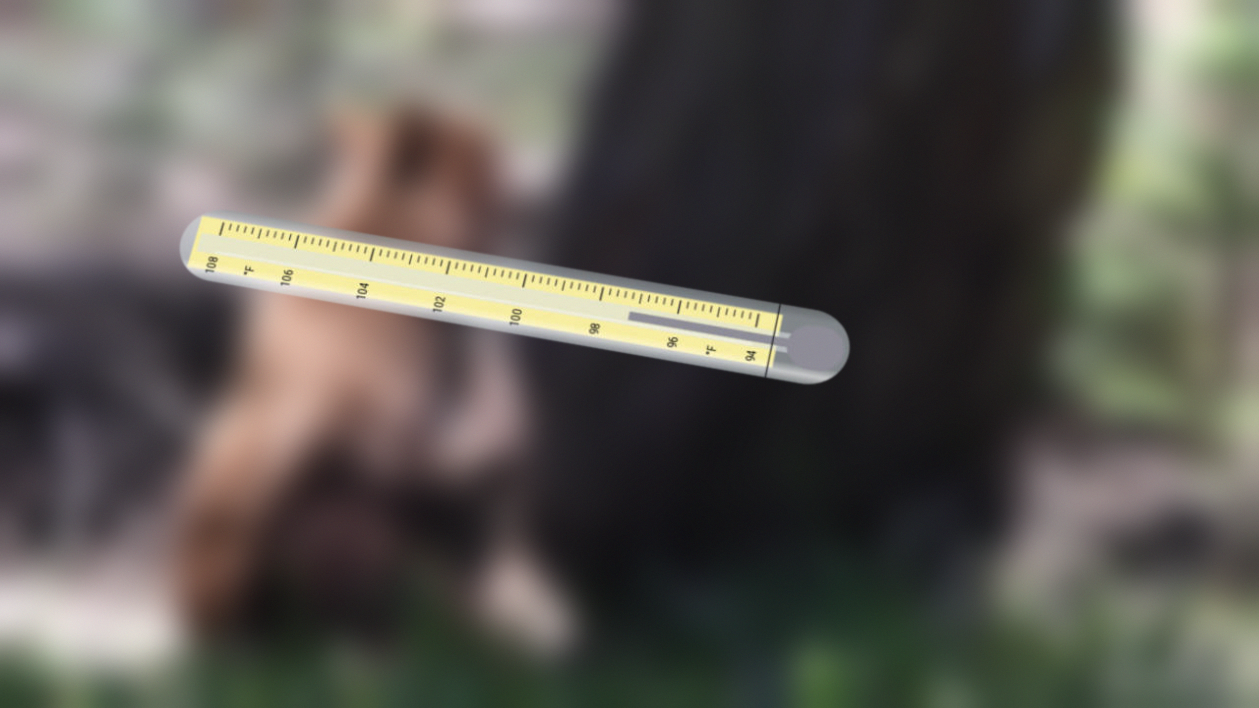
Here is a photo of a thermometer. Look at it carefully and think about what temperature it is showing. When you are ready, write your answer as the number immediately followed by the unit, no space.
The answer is 97.2°F
